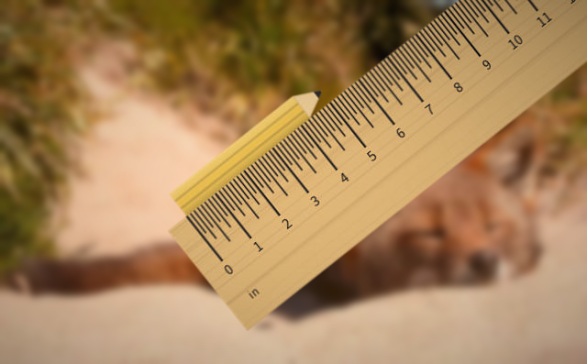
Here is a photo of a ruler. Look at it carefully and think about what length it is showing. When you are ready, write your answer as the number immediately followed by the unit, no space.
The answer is 5in
